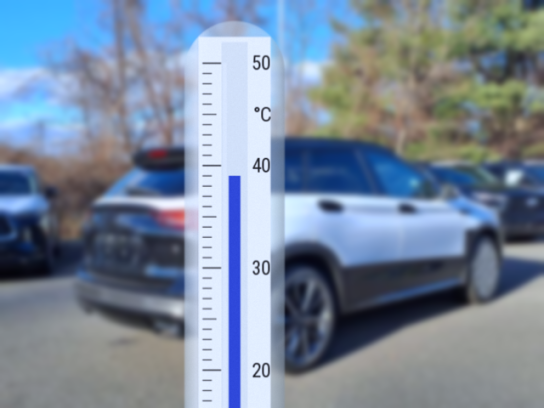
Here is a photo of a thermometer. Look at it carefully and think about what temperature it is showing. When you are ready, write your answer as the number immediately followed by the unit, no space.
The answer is 39°C
